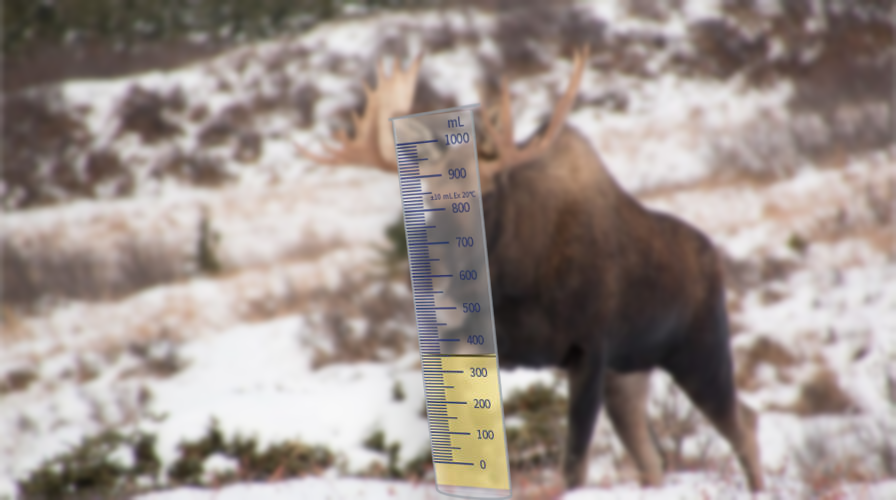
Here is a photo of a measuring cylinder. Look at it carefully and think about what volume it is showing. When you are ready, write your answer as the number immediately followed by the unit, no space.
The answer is 350mL
